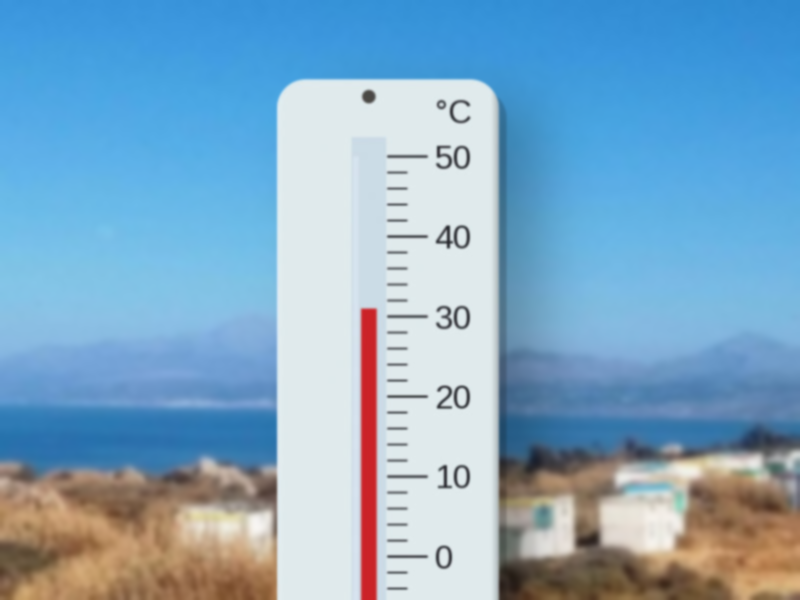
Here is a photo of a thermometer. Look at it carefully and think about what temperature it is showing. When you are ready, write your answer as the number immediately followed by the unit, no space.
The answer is 31°C
